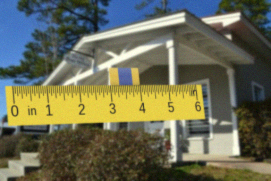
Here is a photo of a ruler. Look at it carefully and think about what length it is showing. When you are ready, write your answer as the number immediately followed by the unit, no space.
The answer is 1in
